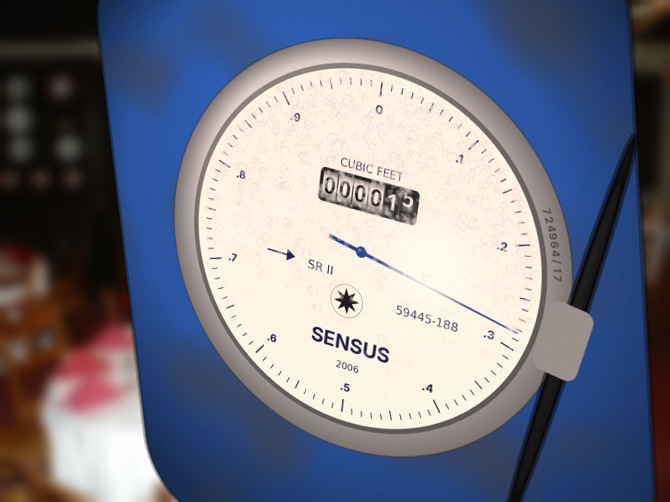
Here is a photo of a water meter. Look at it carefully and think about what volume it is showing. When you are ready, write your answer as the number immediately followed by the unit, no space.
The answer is 15.28ft³
